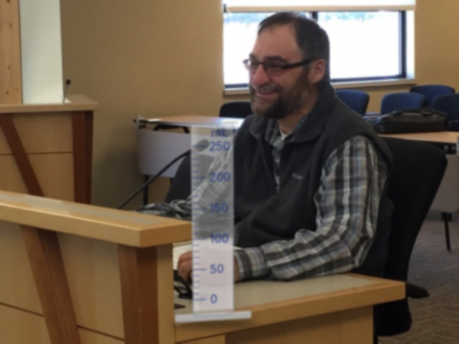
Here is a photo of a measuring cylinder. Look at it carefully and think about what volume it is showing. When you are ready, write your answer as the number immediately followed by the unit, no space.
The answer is 100mL
